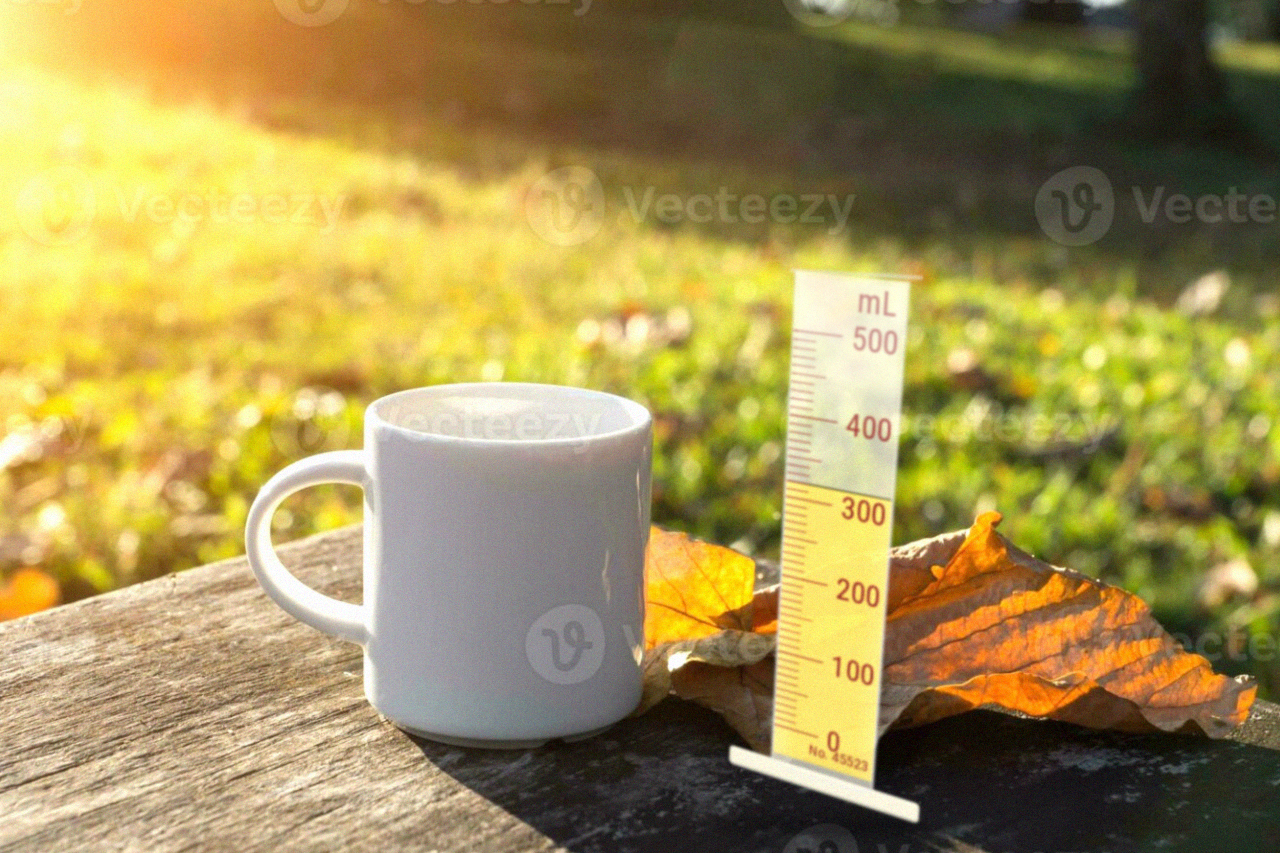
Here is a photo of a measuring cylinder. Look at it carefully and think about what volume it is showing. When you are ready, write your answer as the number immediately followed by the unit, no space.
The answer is 320mL
